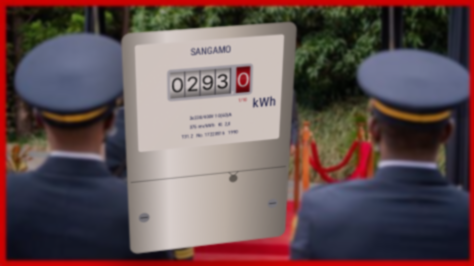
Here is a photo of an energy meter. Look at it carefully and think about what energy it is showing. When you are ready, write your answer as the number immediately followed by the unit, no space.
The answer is 293.0kWh
